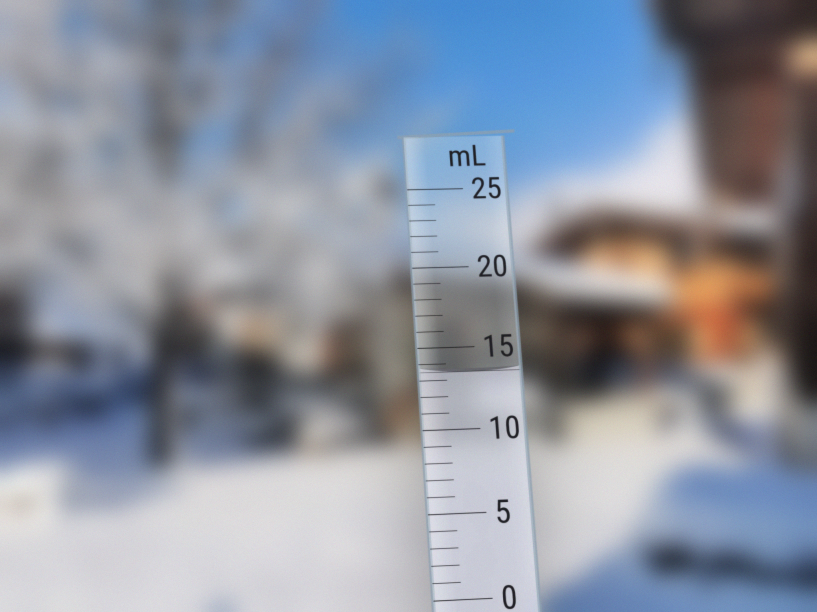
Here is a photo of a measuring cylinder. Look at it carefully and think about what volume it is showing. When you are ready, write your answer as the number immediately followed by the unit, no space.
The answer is 13.5mL
